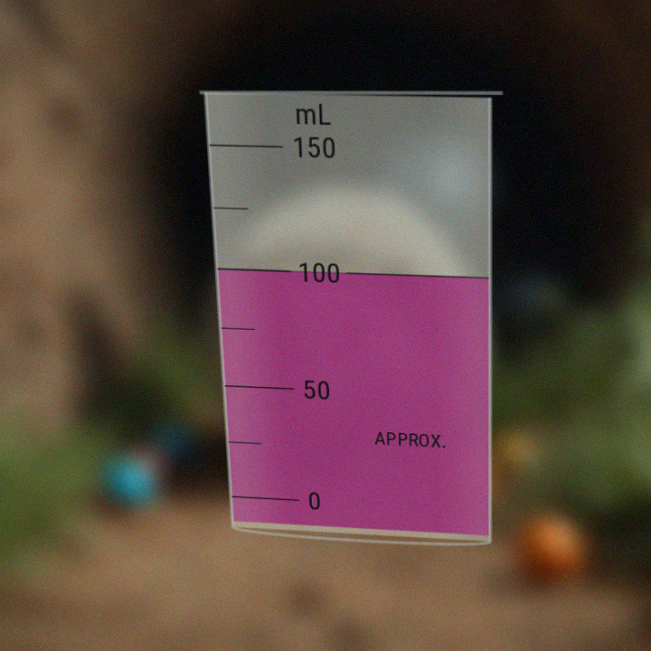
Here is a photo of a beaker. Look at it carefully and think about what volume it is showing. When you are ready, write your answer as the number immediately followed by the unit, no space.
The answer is 100mL
